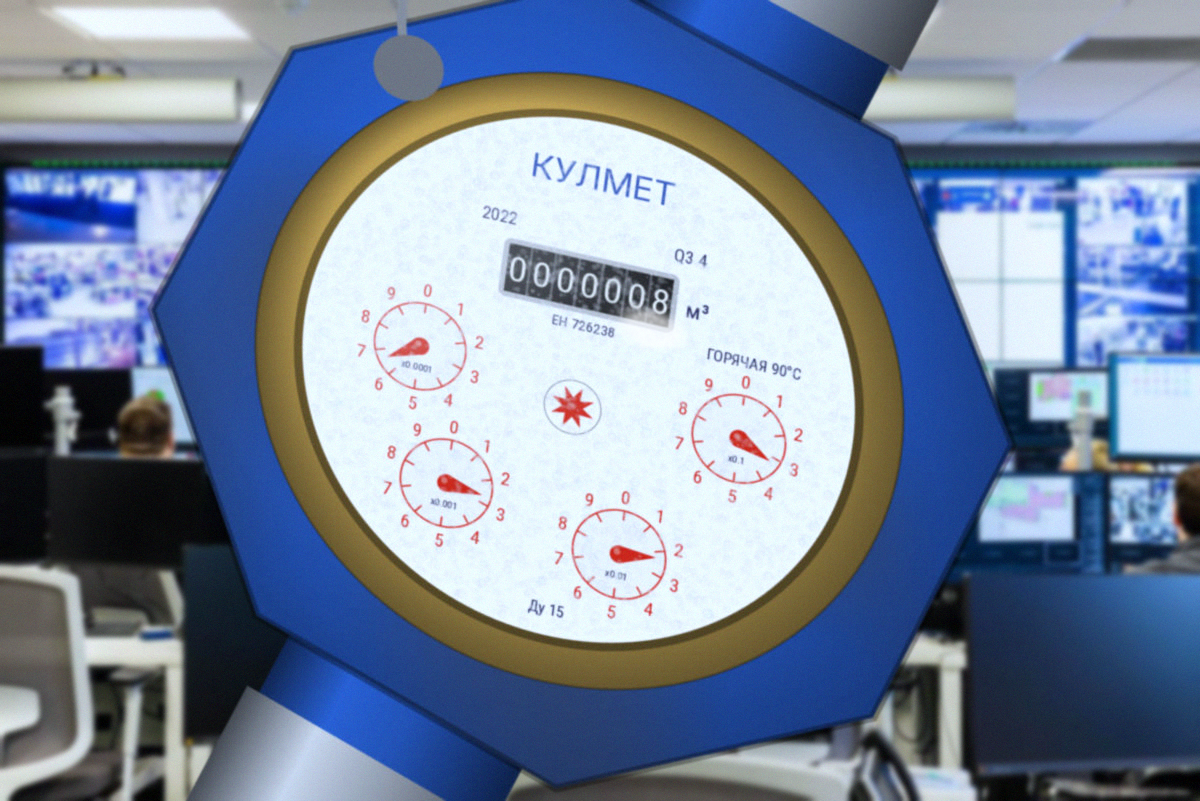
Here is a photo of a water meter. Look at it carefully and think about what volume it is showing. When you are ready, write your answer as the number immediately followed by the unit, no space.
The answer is 8.3226m³
